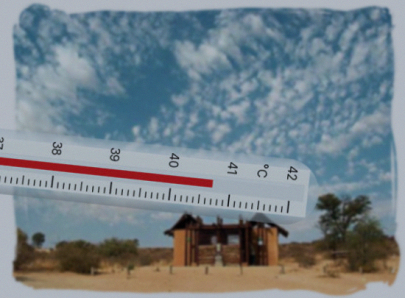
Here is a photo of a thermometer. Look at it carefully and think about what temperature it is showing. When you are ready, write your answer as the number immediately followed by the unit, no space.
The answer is 40.7°C
